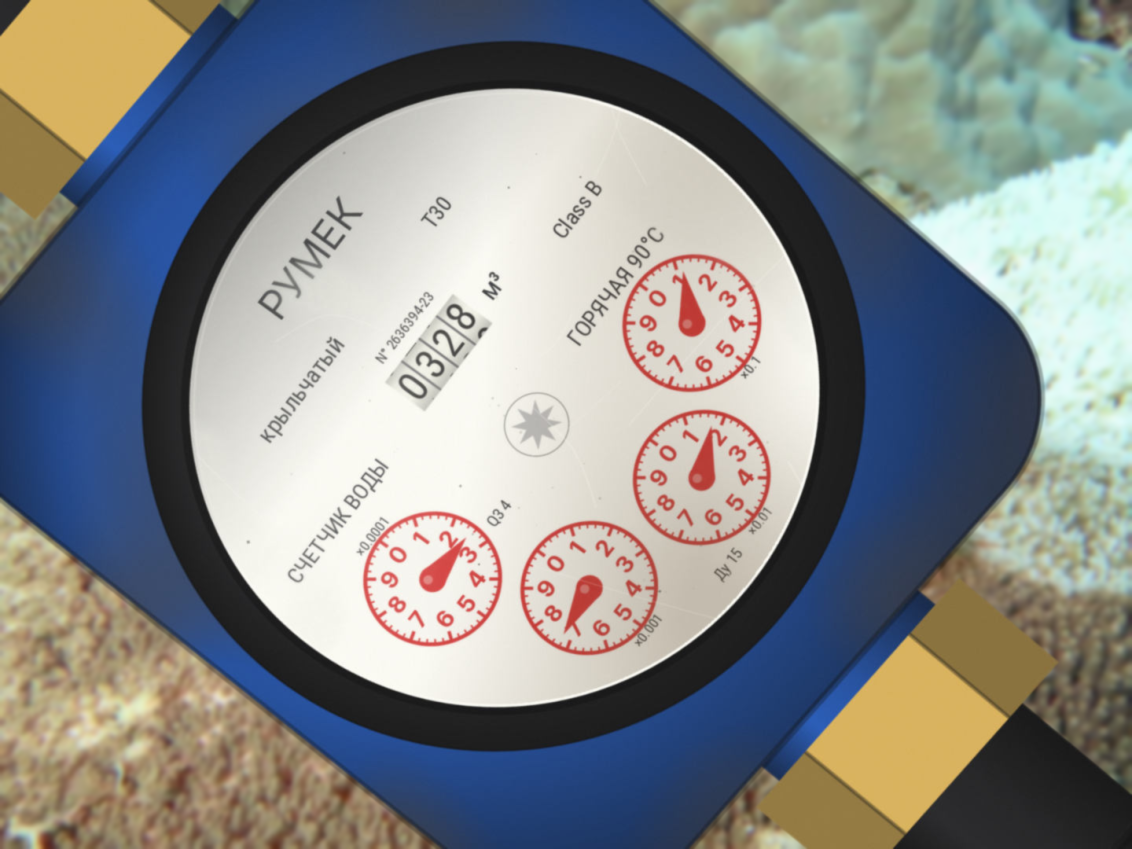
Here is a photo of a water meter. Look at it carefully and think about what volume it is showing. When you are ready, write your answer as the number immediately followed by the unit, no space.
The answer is 328.1172m³
